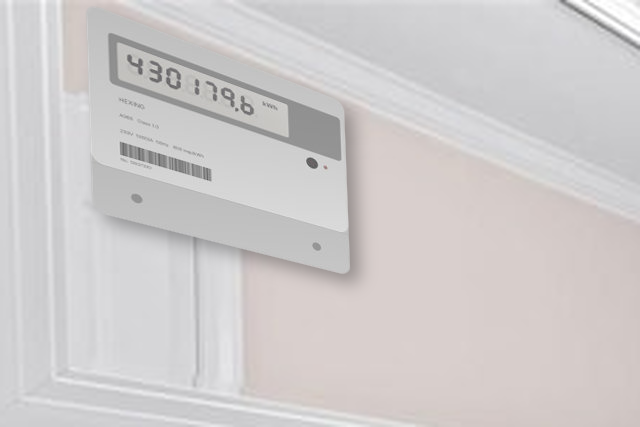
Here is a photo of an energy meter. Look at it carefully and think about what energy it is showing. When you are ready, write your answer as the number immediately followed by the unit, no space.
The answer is 430179.6kWh
